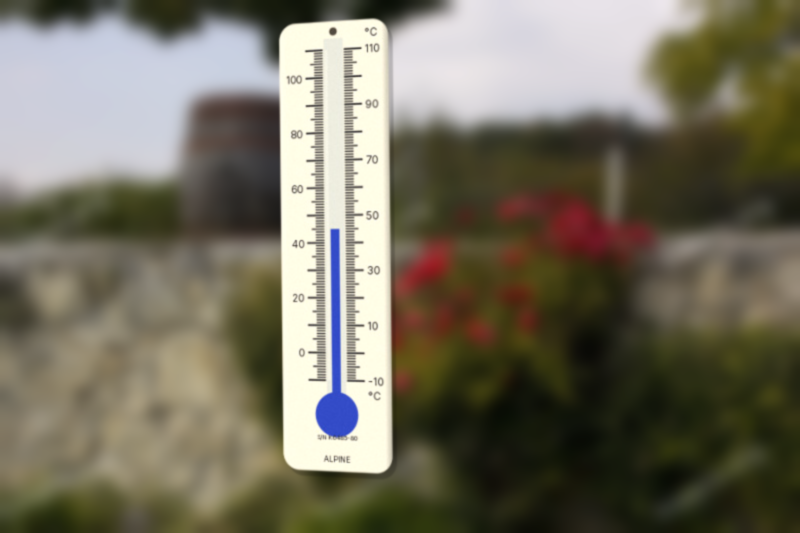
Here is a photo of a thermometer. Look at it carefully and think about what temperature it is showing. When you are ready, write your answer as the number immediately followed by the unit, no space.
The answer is 45°C
